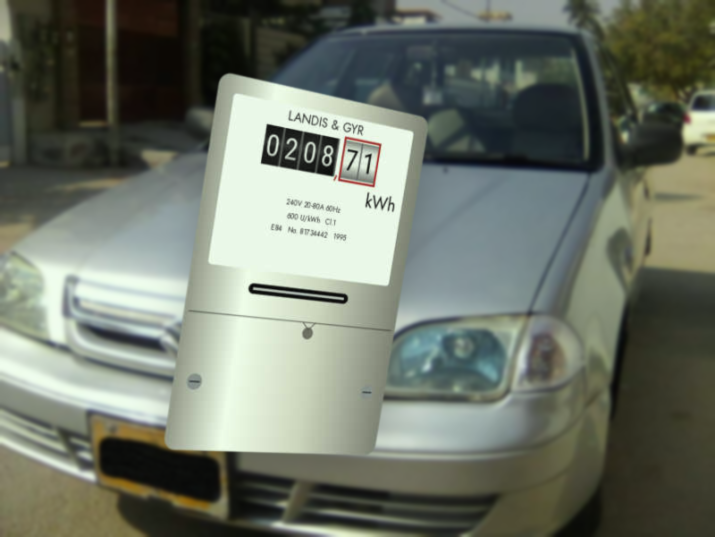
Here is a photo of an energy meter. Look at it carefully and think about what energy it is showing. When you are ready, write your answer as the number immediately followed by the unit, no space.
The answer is 208.71kWh
